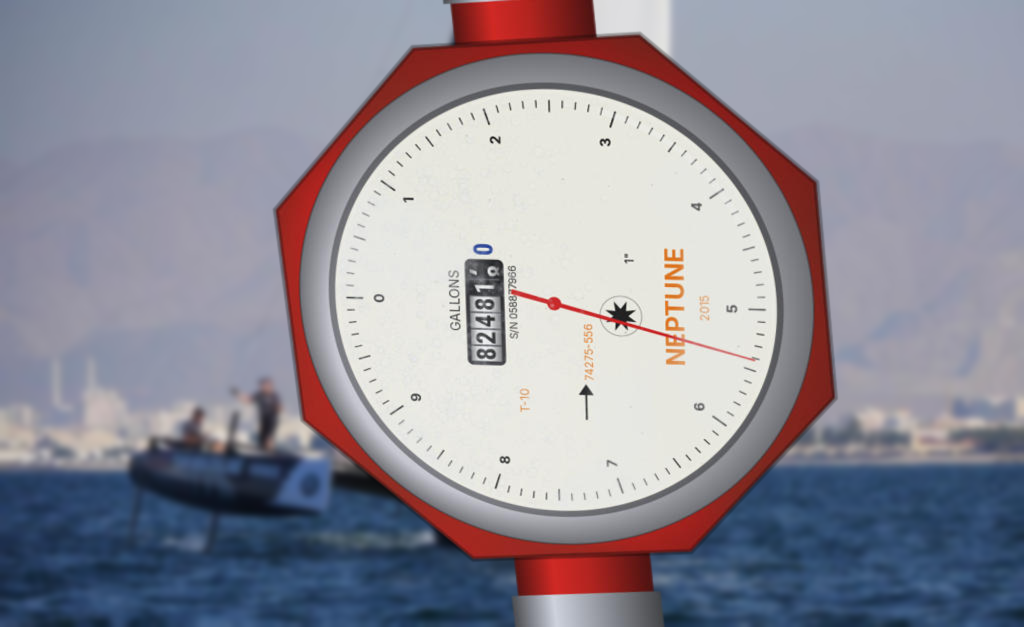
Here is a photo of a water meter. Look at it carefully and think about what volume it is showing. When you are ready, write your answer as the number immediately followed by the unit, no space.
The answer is 8248175.4gal
